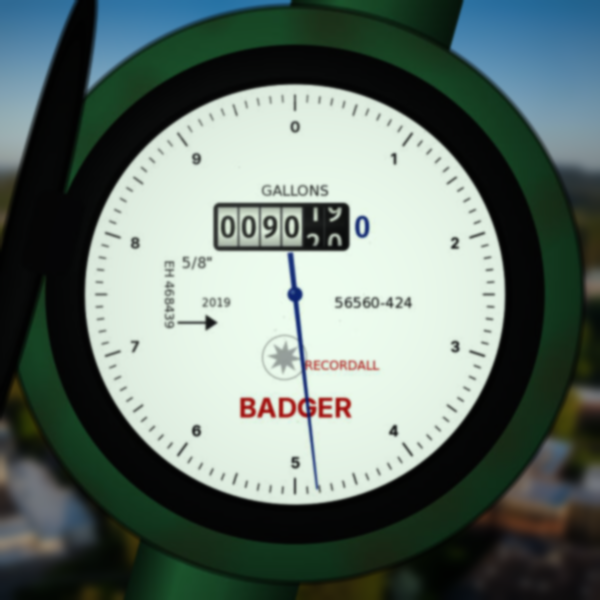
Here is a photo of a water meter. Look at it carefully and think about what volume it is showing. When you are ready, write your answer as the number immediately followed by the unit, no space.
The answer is 90194.8gal
